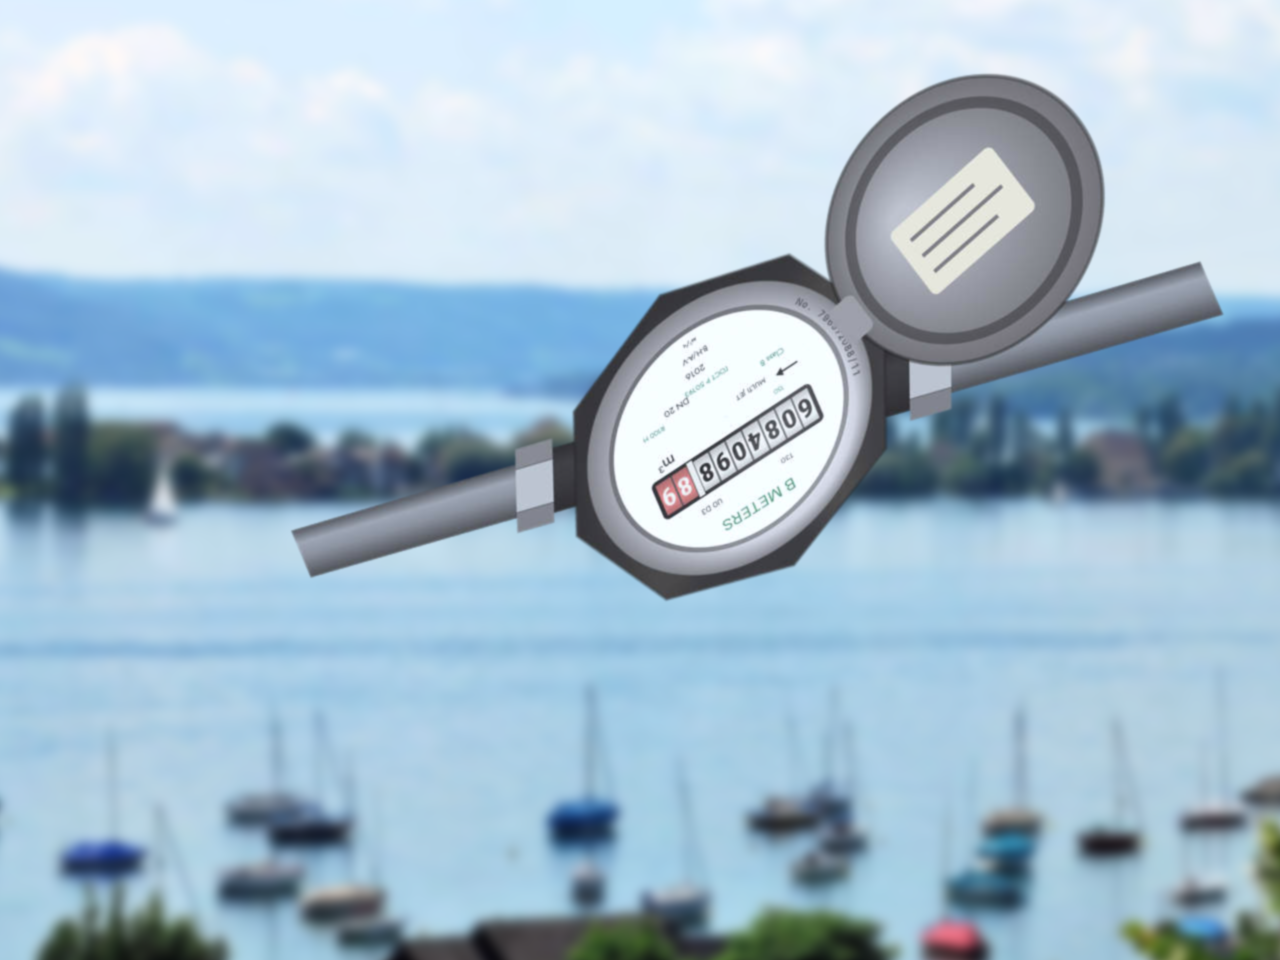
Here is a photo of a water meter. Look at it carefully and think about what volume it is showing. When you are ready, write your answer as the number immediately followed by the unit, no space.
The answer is 6084098.89m³
